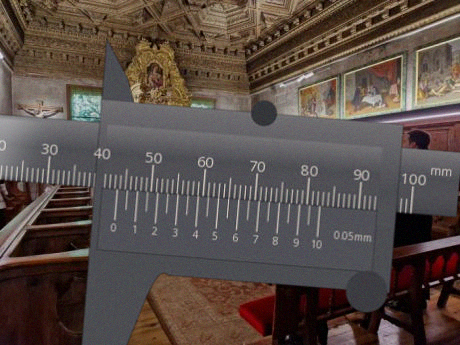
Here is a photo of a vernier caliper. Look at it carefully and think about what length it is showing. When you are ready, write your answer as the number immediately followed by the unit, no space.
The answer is 43.5mm
